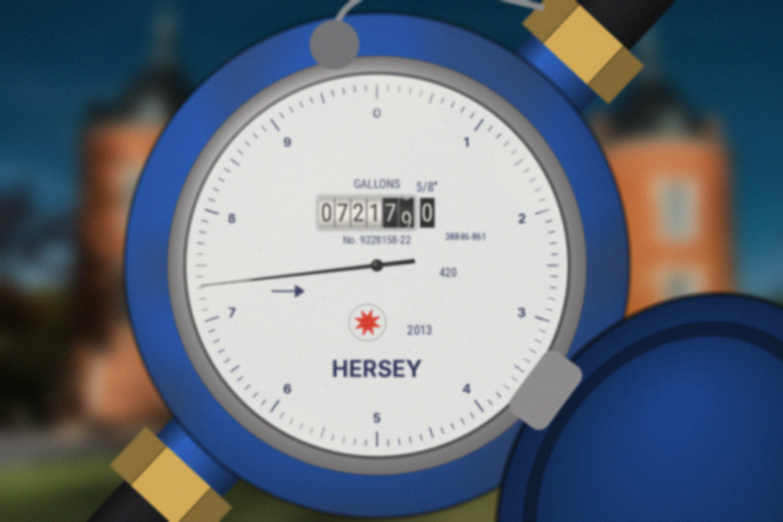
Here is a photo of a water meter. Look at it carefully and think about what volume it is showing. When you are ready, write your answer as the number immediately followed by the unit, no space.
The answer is 721787.3gal
